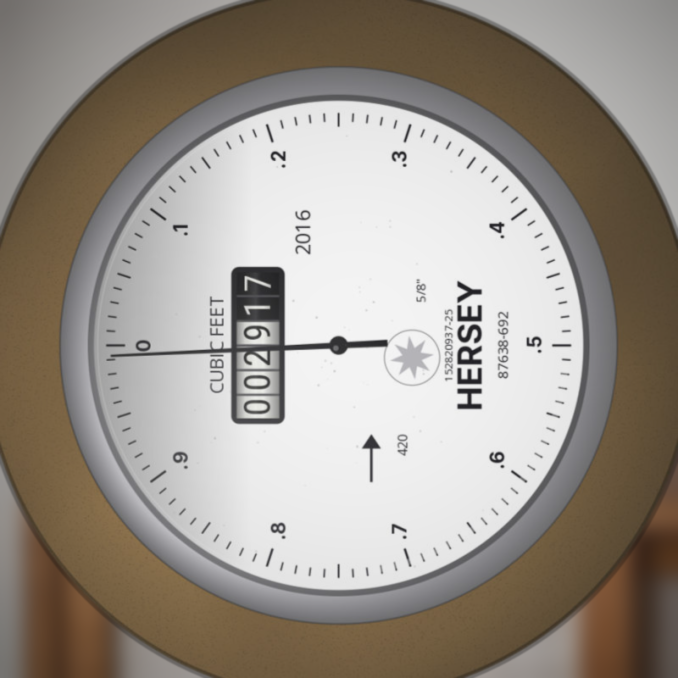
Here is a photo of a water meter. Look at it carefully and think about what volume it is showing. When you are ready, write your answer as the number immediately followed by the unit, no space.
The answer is 2916.99ft³
